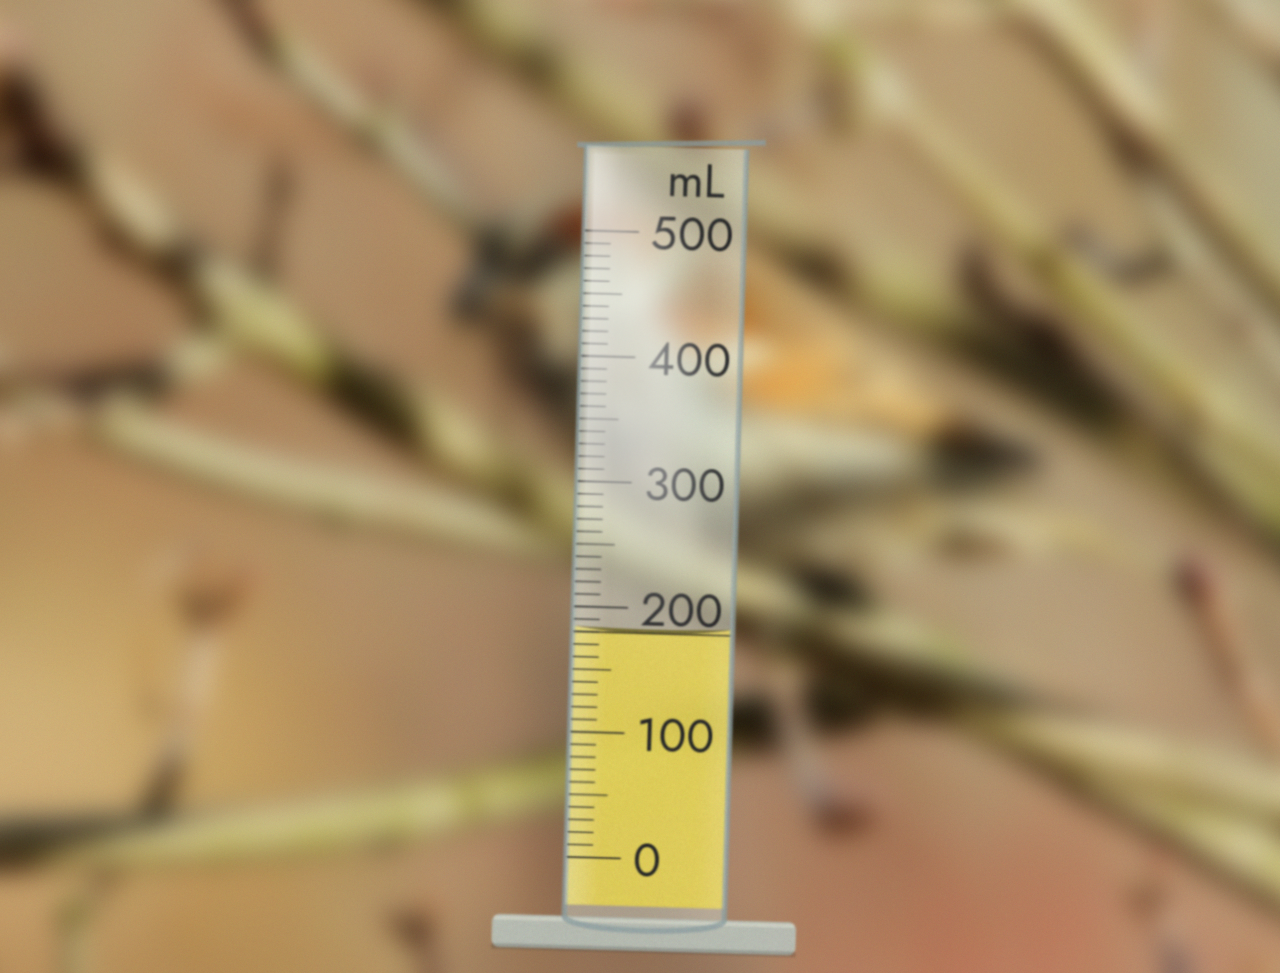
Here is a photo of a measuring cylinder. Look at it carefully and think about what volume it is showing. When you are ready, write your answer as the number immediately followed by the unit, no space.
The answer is 180mL
